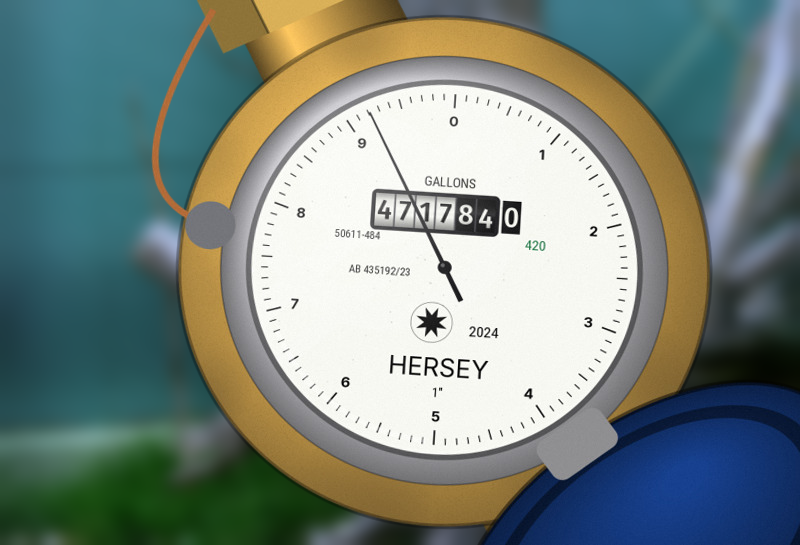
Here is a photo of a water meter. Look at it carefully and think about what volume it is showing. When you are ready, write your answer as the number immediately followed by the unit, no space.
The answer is 4717839.2gal
